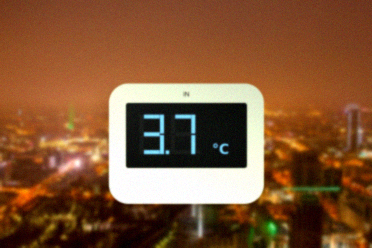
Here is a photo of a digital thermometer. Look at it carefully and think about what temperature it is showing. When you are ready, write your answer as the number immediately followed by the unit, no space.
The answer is 3.7°C
